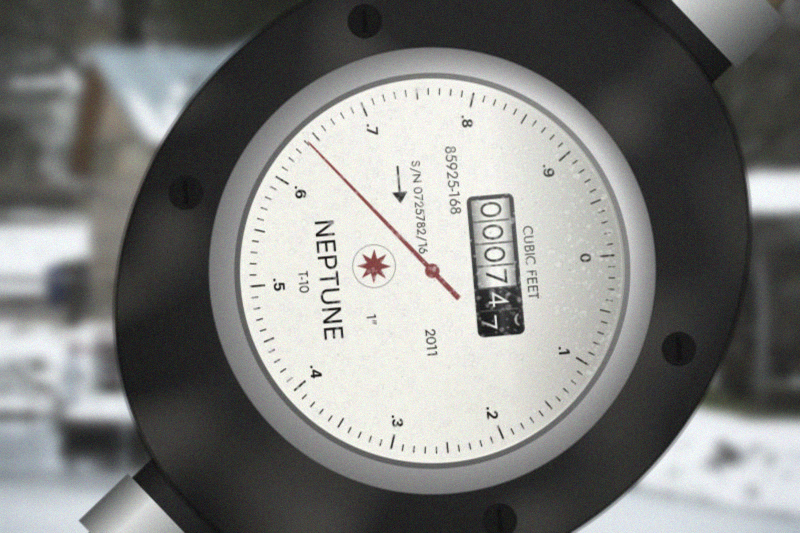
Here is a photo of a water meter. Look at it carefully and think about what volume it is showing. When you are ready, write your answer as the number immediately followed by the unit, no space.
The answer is 746.64ft³
